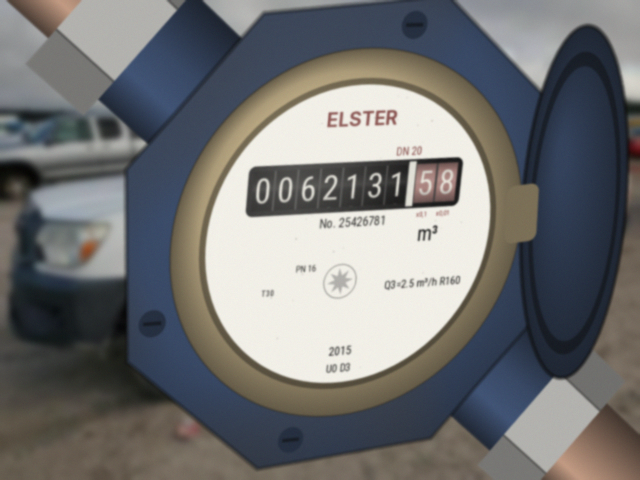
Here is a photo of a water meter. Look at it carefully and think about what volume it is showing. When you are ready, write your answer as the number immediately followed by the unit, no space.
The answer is 62131.58m³
